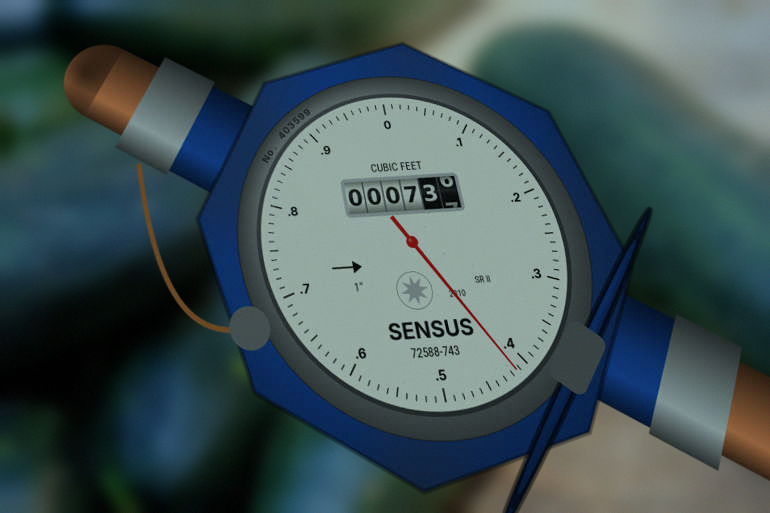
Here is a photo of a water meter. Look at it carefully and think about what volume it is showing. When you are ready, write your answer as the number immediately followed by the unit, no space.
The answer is 736.41ft³
